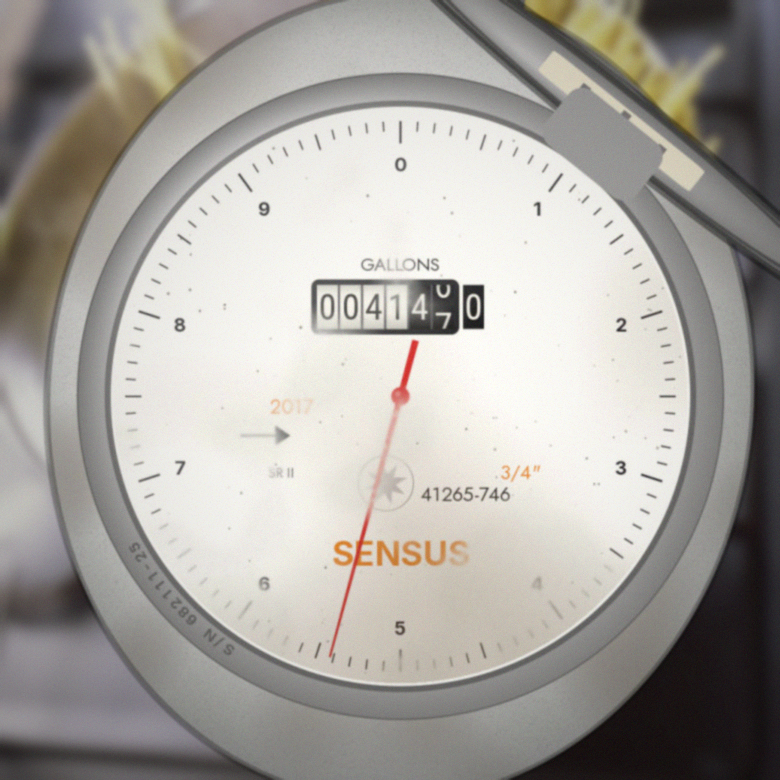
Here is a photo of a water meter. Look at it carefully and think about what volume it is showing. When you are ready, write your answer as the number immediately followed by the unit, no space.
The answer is 41465.4gal
